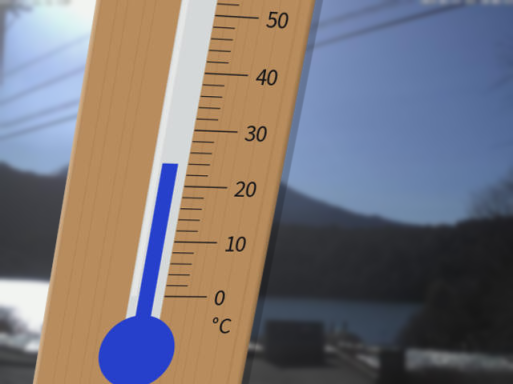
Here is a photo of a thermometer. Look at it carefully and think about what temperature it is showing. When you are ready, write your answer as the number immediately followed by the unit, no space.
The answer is 24°C
